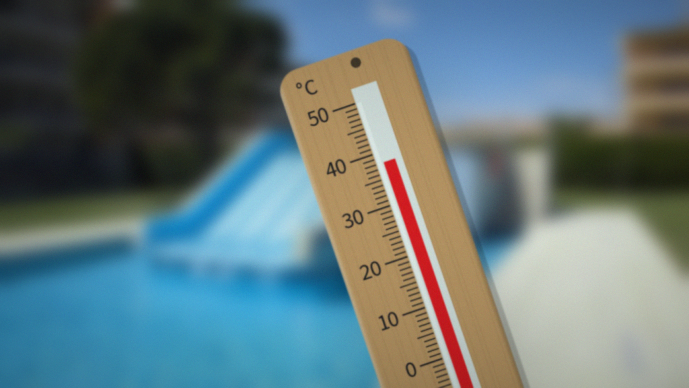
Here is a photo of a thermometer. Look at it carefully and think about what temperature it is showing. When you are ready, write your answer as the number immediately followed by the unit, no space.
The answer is 38°C
